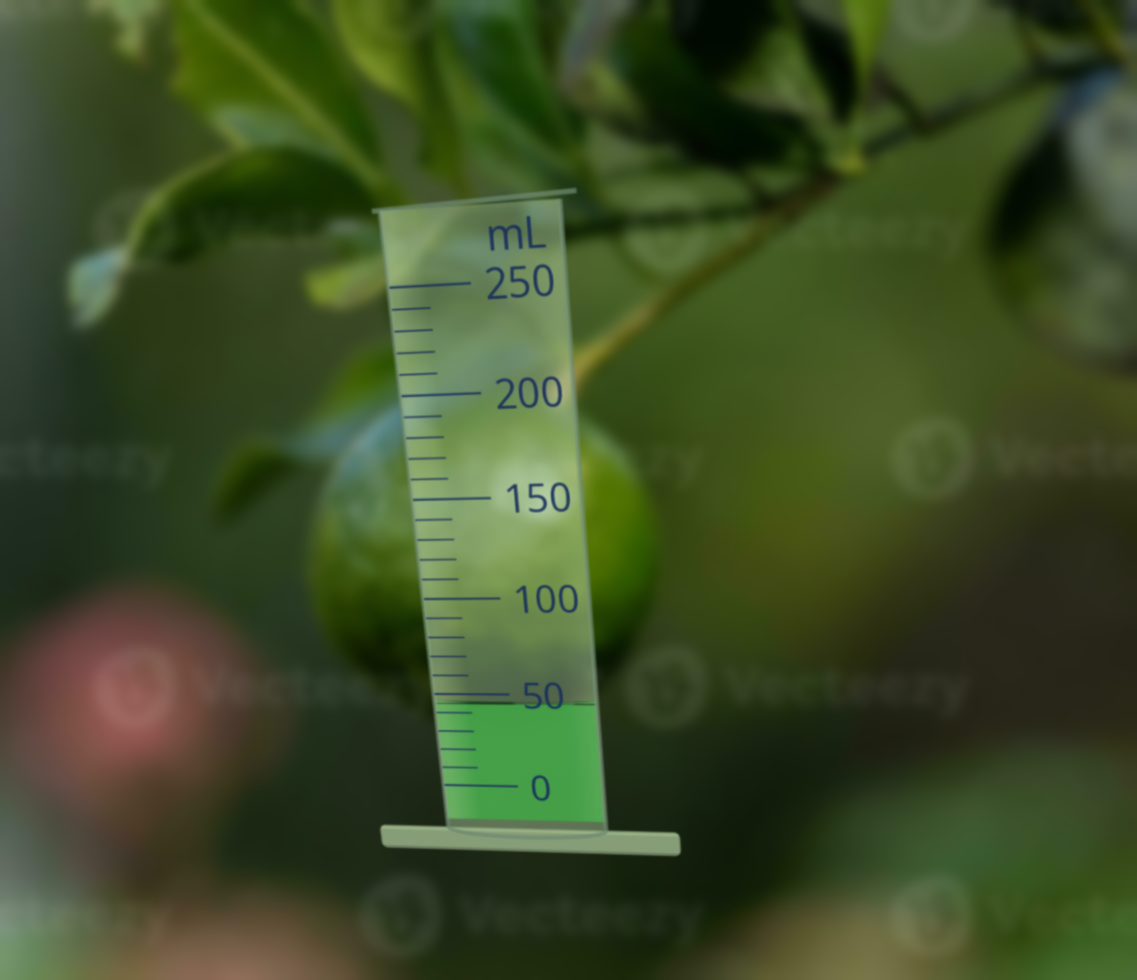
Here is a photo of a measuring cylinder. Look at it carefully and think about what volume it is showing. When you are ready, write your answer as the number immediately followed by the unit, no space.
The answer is 45mL
